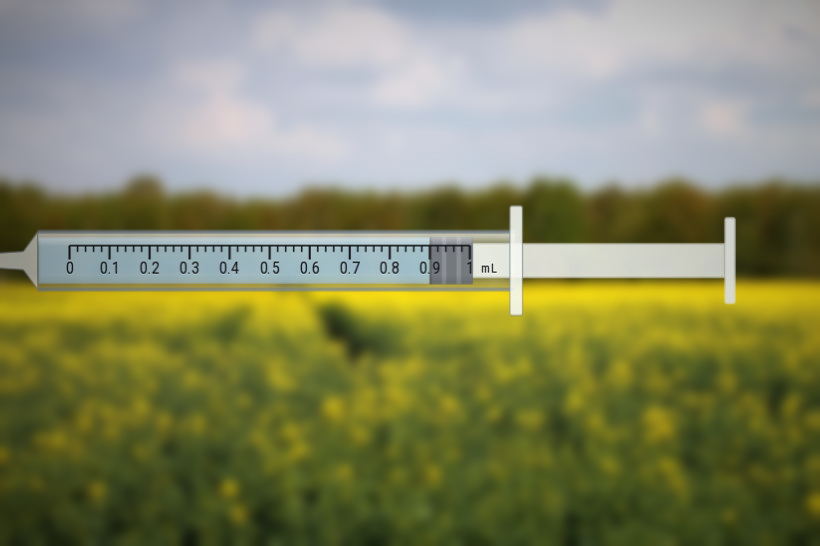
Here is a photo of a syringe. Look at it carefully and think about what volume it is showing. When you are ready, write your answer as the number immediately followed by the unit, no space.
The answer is 0.9mL
